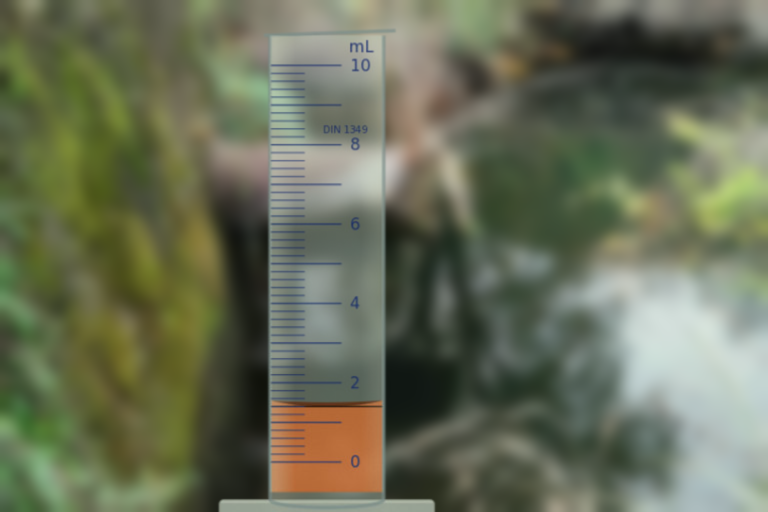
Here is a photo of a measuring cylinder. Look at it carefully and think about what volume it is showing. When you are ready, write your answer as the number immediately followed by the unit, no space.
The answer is 1.4mL
